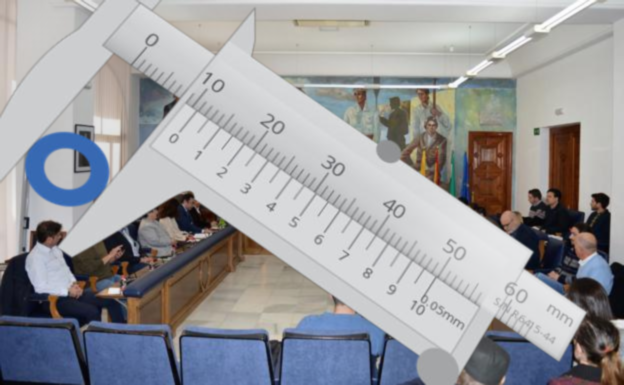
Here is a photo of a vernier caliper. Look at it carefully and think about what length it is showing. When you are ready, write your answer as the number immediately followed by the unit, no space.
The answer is 10.8mm
